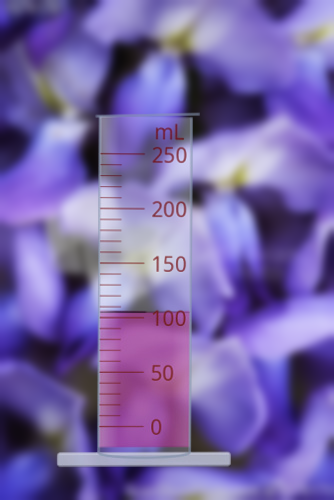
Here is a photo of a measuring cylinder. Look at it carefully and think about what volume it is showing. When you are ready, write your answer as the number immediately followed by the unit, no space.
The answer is 105mL
